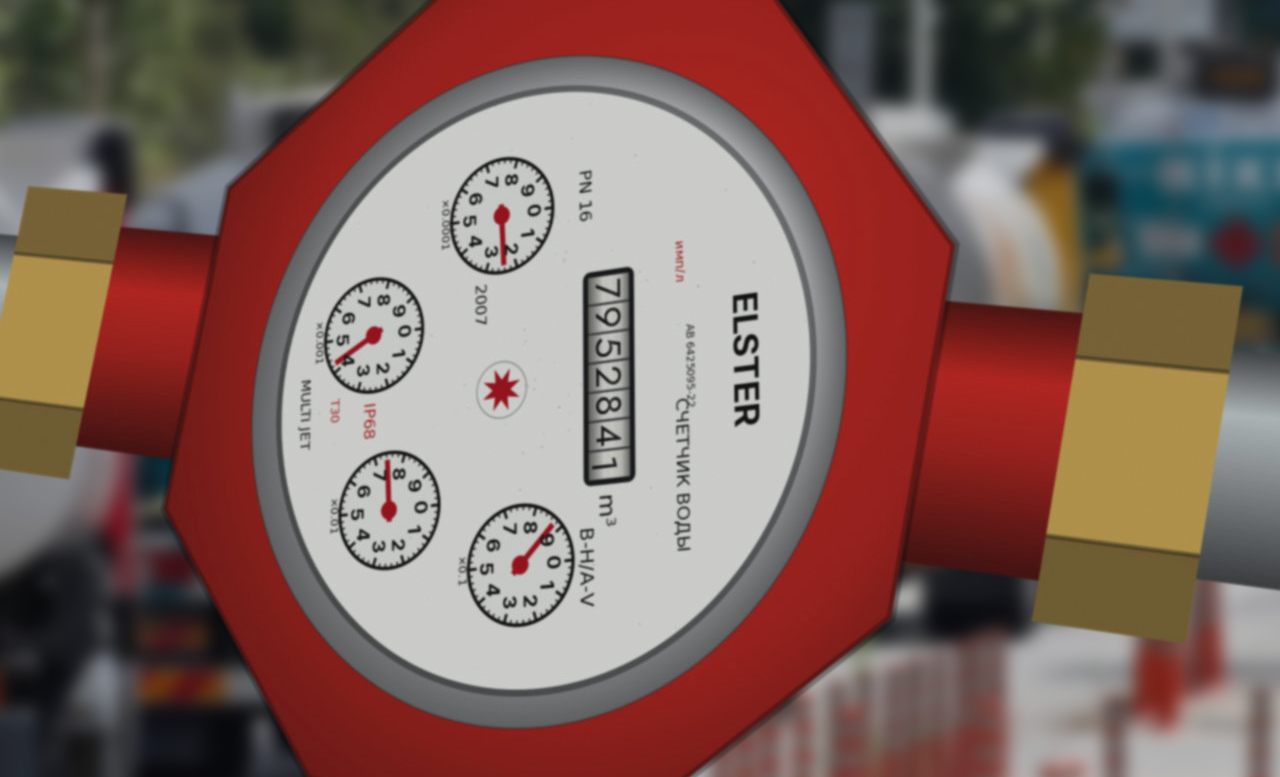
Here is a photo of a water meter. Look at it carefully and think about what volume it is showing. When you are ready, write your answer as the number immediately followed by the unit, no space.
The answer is 7952840.8742m³
